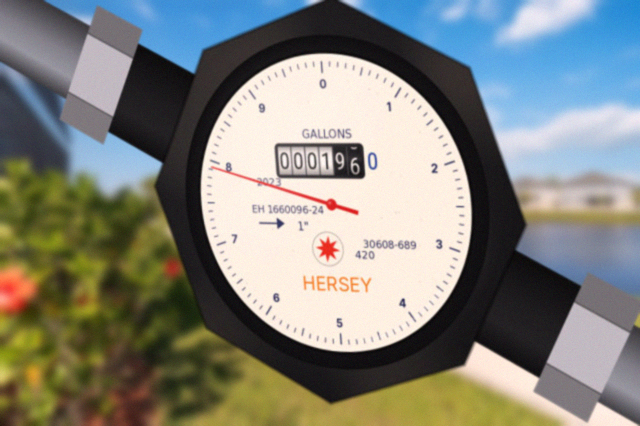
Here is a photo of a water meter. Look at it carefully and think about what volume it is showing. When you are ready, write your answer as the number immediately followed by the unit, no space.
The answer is 1957.9gal
